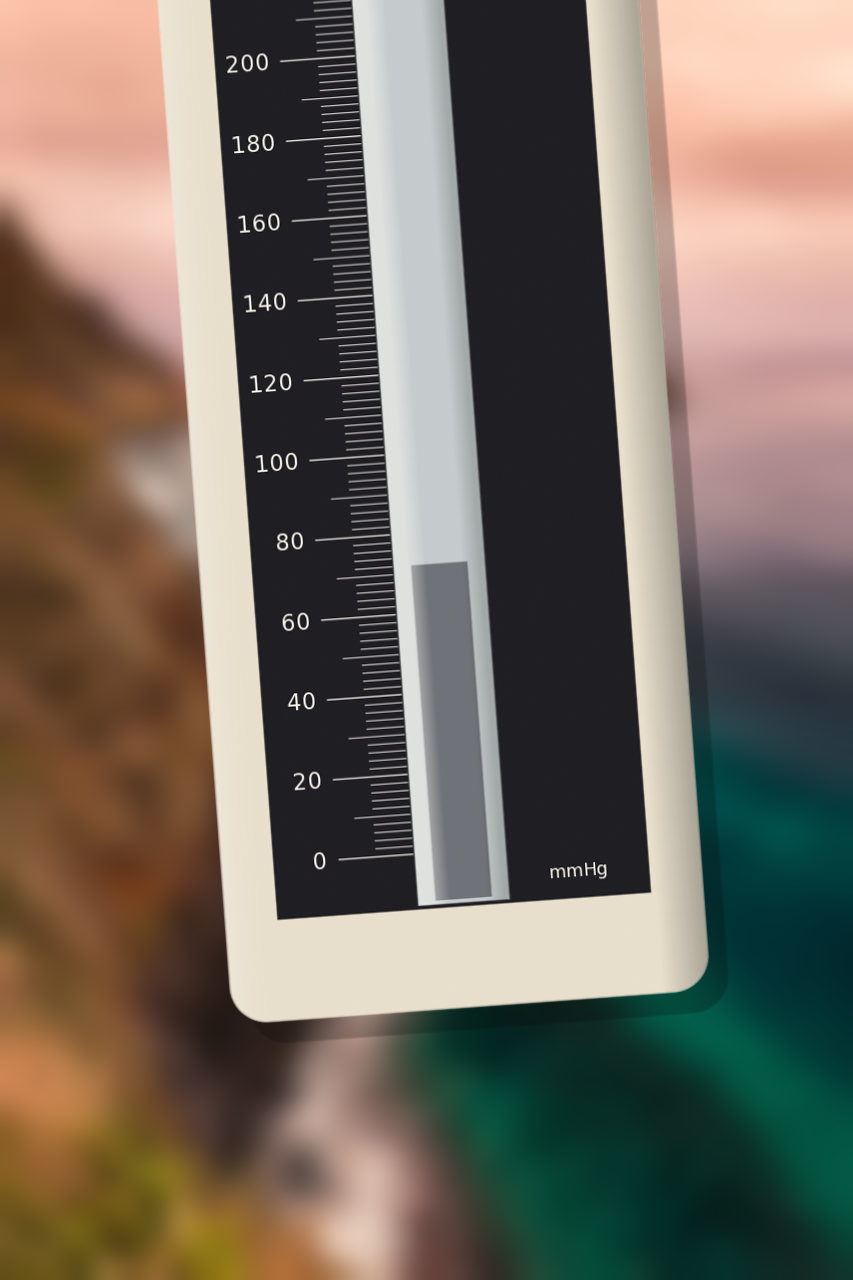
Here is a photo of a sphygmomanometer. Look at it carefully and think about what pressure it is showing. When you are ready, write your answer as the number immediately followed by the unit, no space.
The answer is 72mmHg
